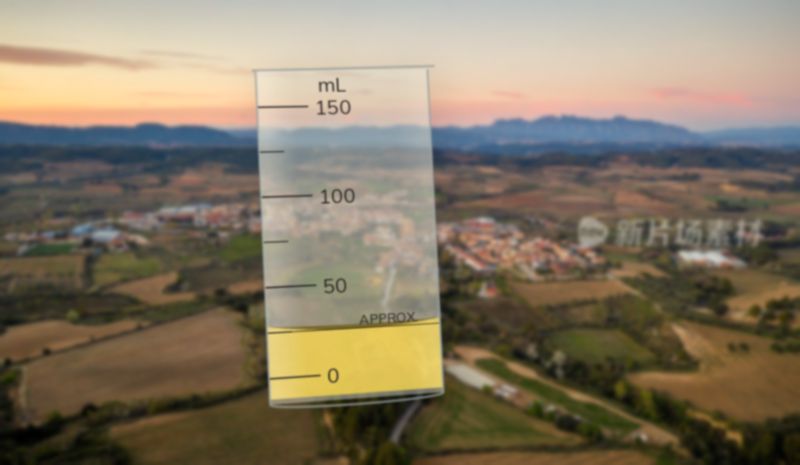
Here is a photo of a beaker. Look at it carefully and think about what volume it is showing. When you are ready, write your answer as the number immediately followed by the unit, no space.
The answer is 25mL
